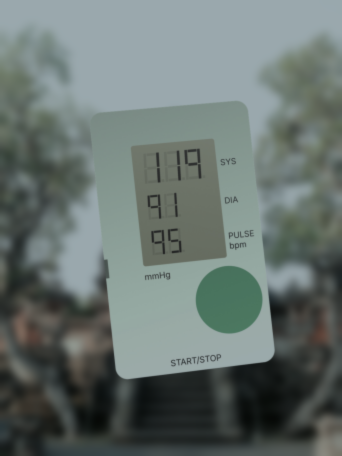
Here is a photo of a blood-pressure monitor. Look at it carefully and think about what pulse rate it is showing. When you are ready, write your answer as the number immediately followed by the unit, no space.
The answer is 95bpm
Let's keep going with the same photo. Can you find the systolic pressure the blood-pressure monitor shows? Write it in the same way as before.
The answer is 119mmHg
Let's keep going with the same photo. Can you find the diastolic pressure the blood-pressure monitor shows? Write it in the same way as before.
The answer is 91mmHg
